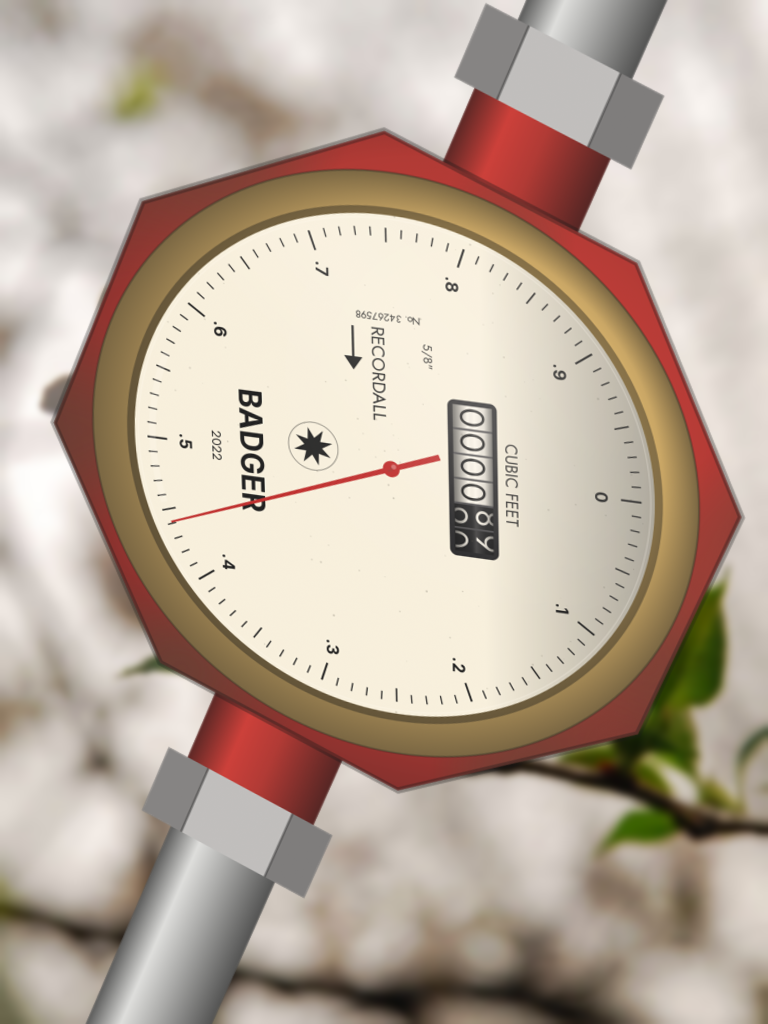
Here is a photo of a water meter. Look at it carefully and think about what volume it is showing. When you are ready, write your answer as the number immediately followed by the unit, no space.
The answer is 89.44ft³
